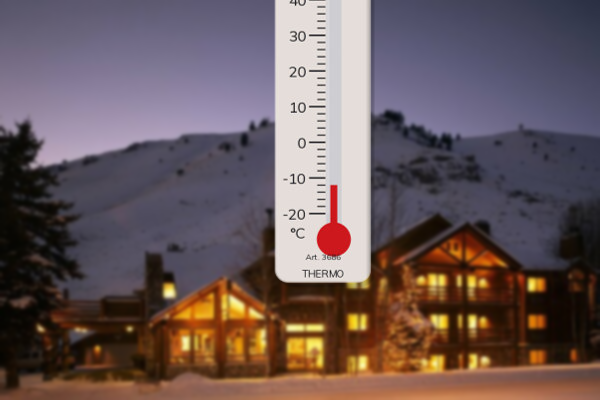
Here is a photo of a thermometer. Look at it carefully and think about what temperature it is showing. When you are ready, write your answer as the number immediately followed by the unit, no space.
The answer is -12°C
